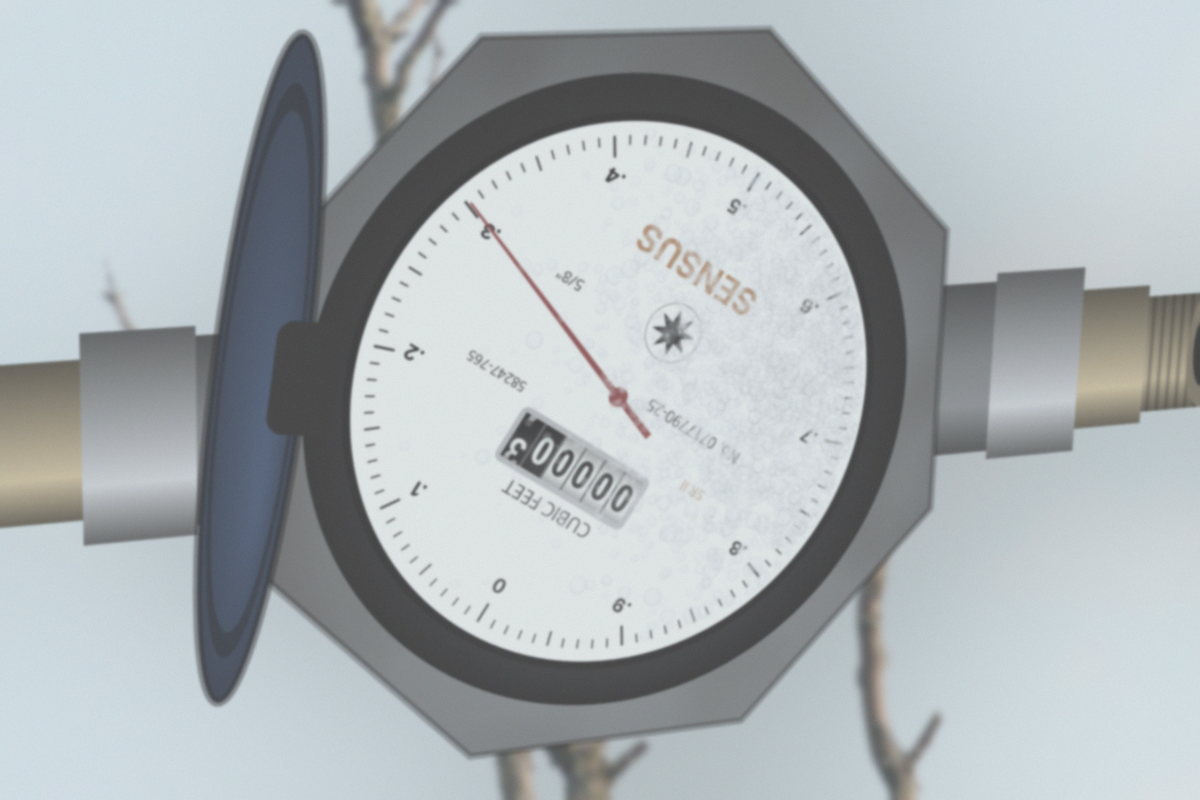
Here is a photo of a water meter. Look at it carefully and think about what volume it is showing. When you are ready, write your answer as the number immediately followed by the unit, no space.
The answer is 3.30ft³
